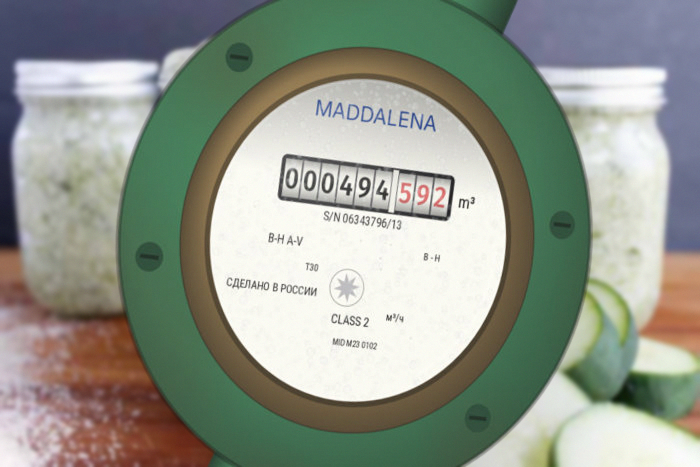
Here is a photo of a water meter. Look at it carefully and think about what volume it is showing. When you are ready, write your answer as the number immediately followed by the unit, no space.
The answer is 494.592m³
